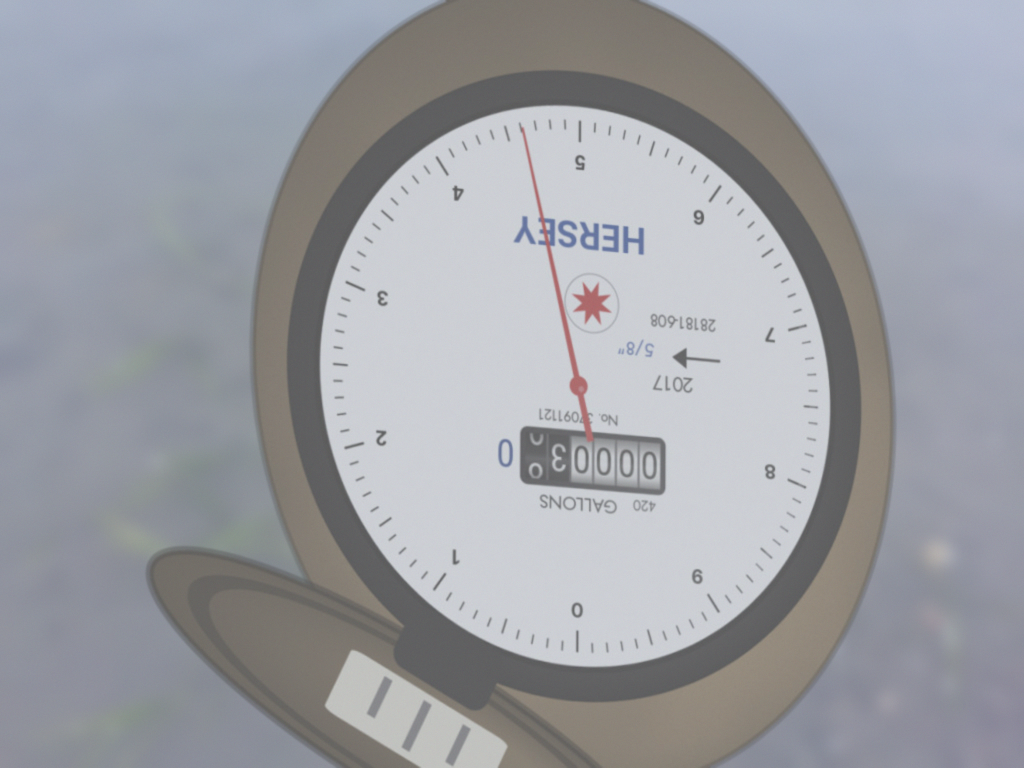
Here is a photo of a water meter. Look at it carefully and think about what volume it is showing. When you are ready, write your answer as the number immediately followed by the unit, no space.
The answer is 384.6gal
